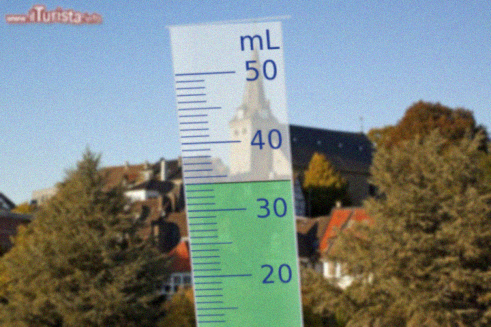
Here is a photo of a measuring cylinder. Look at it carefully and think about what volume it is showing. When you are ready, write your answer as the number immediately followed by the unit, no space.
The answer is 34mL
